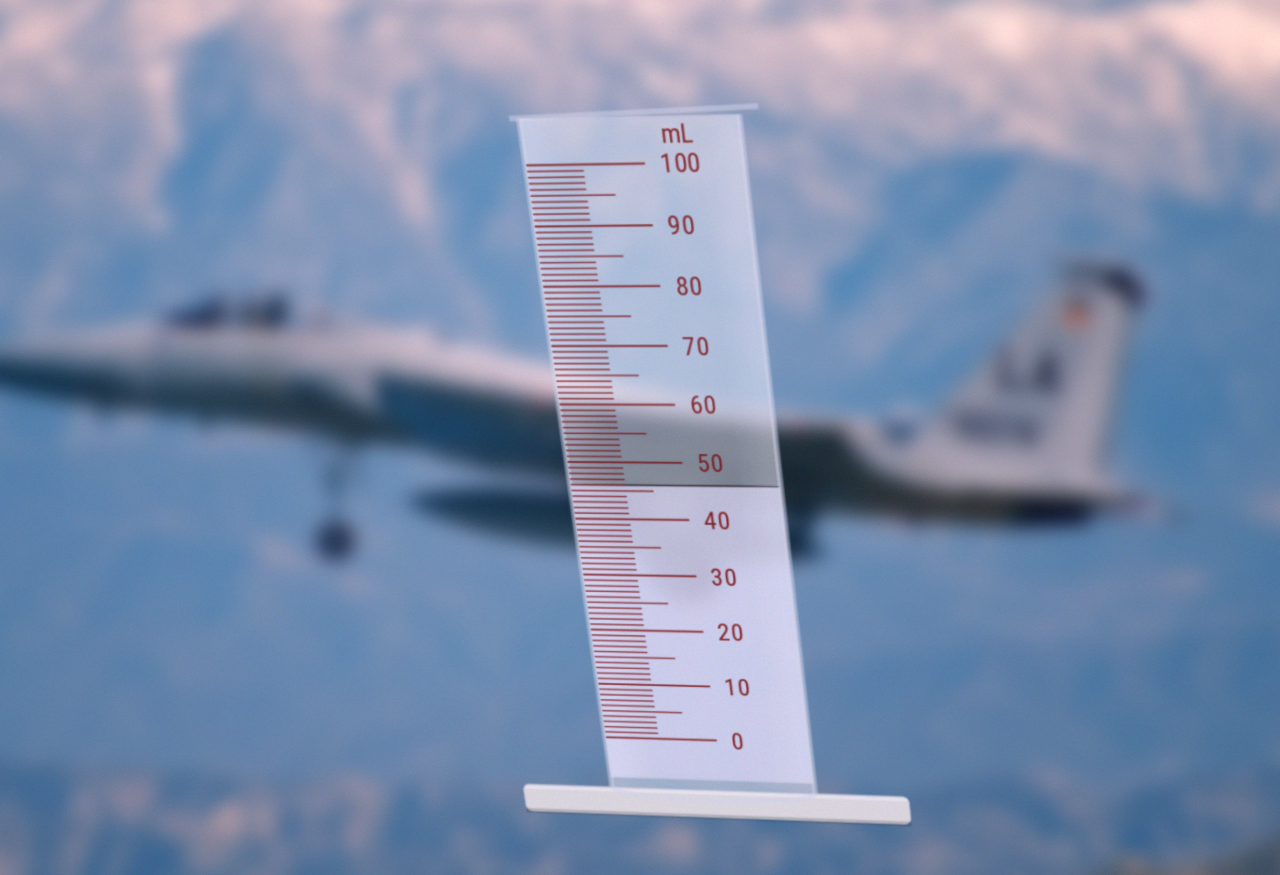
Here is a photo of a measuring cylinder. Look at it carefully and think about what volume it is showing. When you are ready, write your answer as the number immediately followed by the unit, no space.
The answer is 46mL
